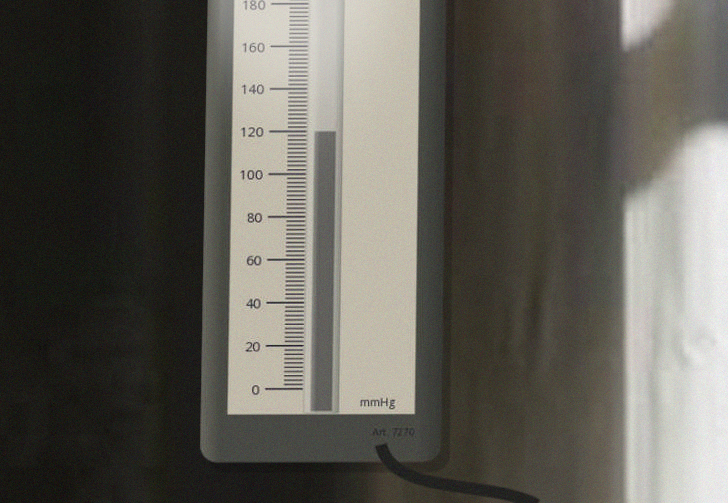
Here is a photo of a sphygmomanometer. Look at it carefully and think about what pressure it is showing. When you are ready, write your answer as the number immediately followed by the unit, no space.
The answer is 120mmHg
